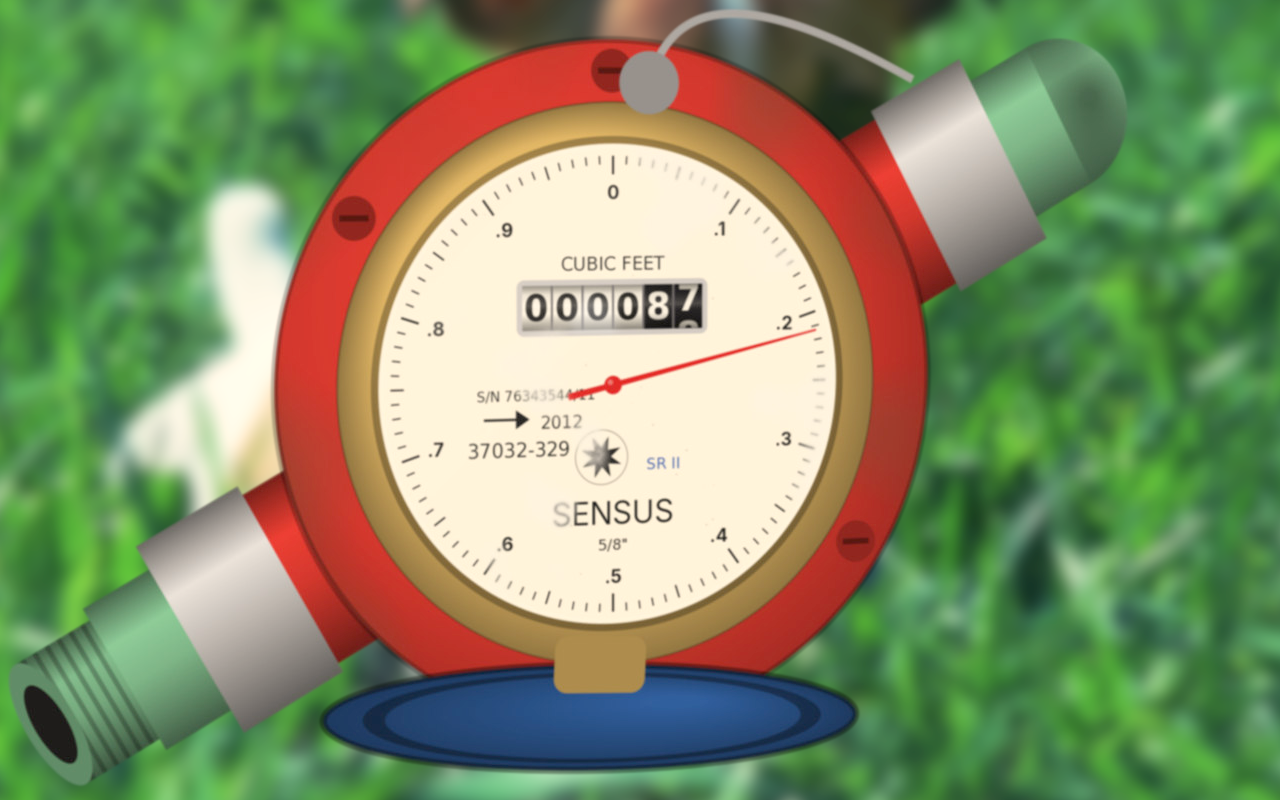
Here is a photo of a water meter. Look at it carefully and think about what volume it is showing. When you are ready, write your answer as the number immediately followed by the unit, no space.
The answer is 87.21ft³
